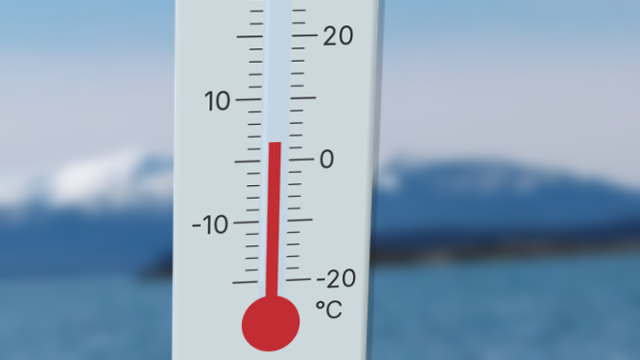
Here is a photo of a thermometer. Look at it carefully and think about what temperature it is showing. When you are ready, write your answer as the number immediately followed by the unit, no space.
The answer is 3°C
